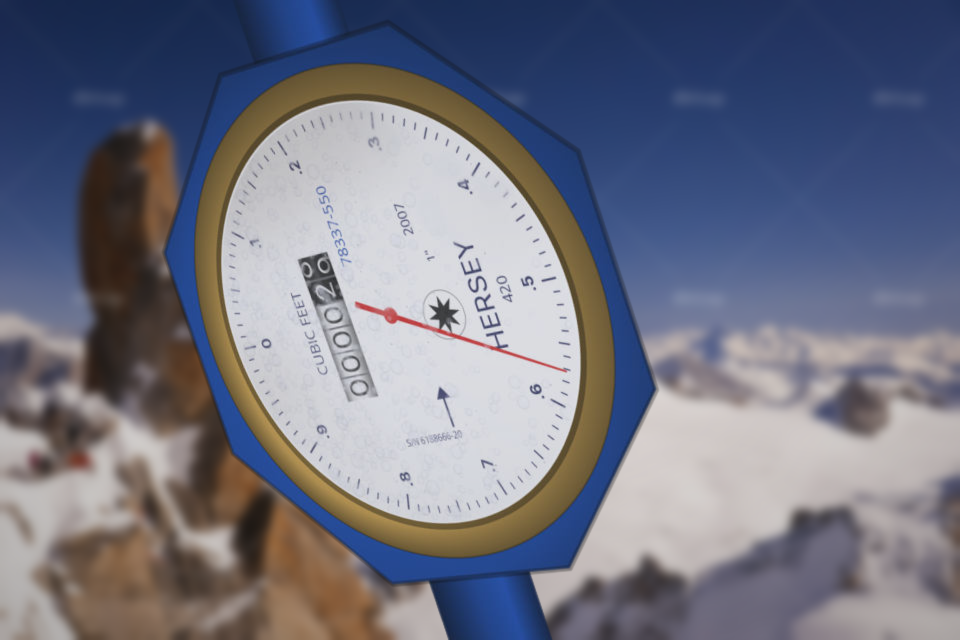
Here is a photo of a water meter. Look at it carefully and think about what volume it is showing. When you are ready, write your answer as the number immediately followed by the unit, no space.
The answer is 28.57ft³
